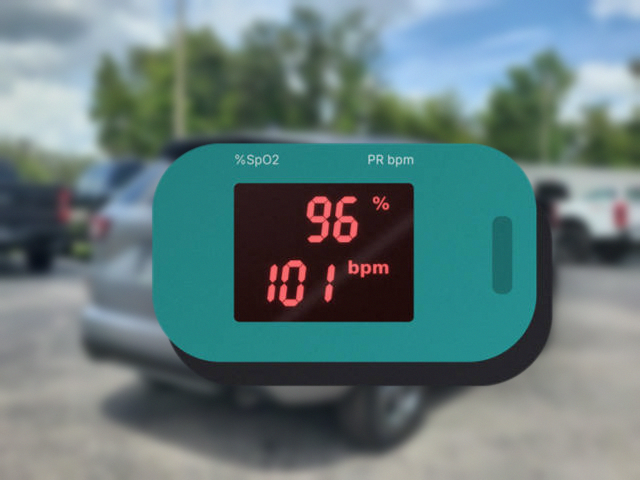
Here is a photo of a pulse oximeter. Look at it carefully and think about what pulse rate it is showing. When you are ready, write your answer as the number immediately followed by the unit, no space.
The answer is 101bpm
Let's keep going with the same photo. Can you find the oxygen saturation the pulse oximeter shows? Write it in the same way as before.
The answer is 96%
